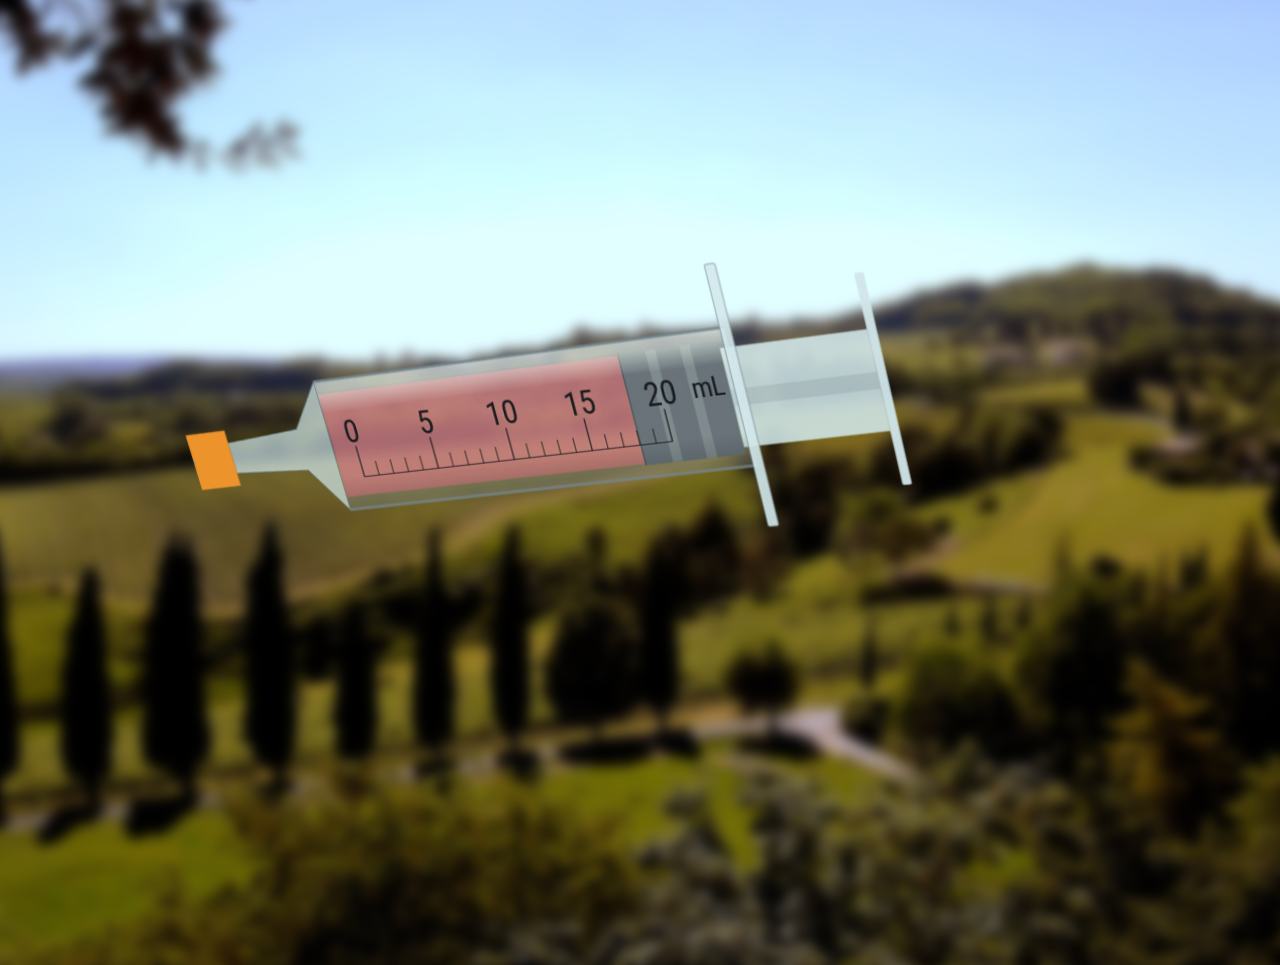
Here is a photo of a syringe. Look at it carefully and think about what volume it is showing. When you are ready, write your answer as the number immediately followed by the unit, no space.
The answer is 18mL
